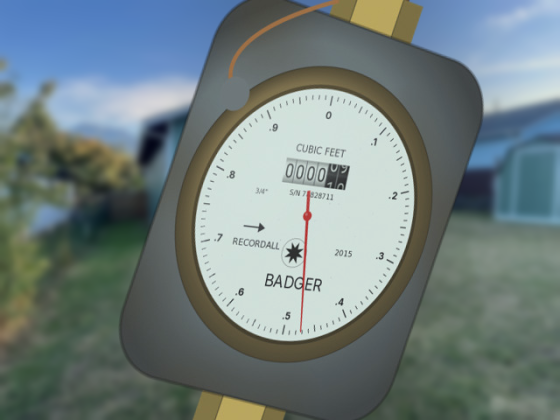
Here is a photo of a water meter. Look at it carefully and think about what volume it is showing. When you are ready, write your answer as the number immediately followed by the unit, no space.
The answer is 9.47ft³
